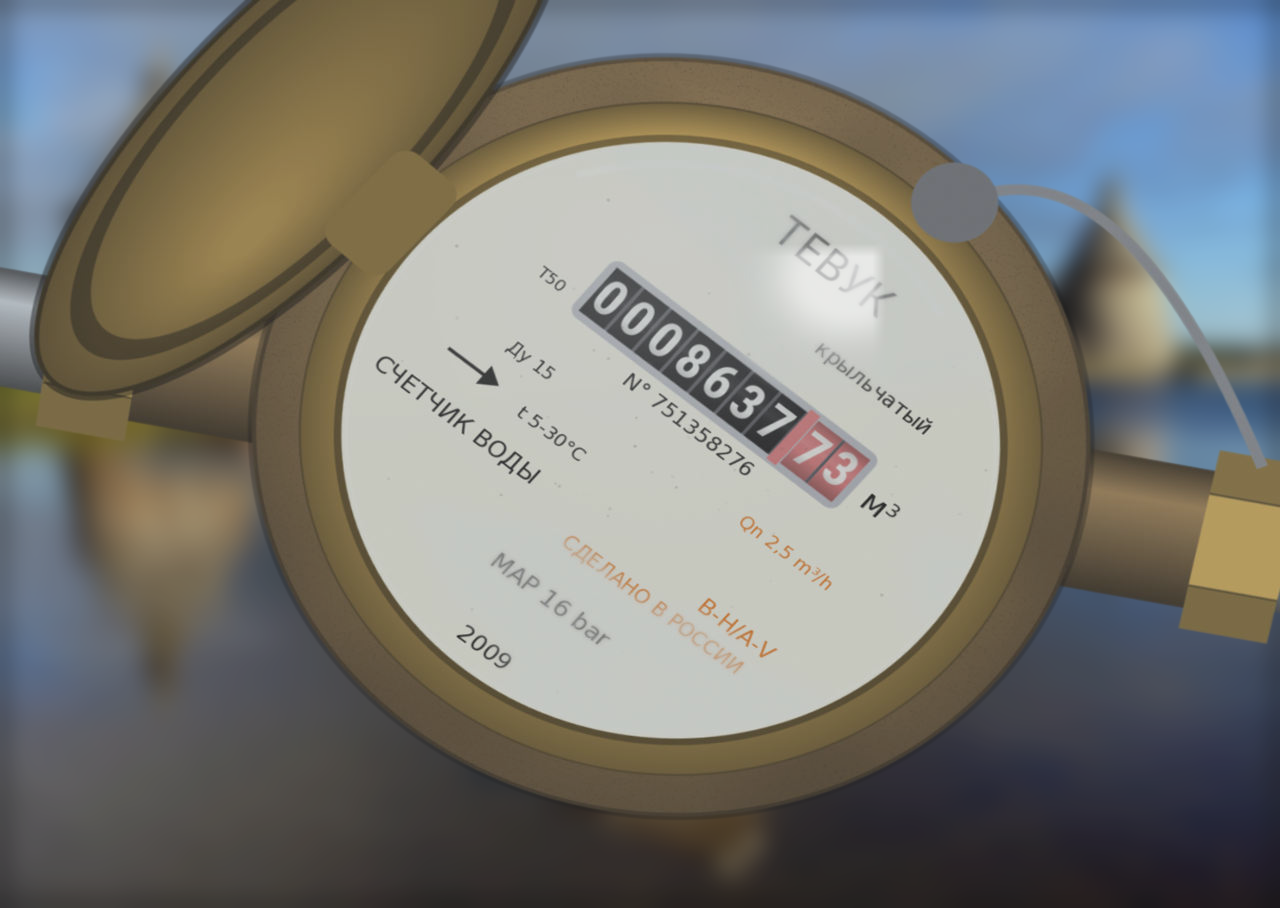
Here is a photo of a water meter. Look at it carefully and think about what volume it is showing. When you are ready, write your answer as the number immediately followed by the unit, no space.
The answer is 8637.73m³
